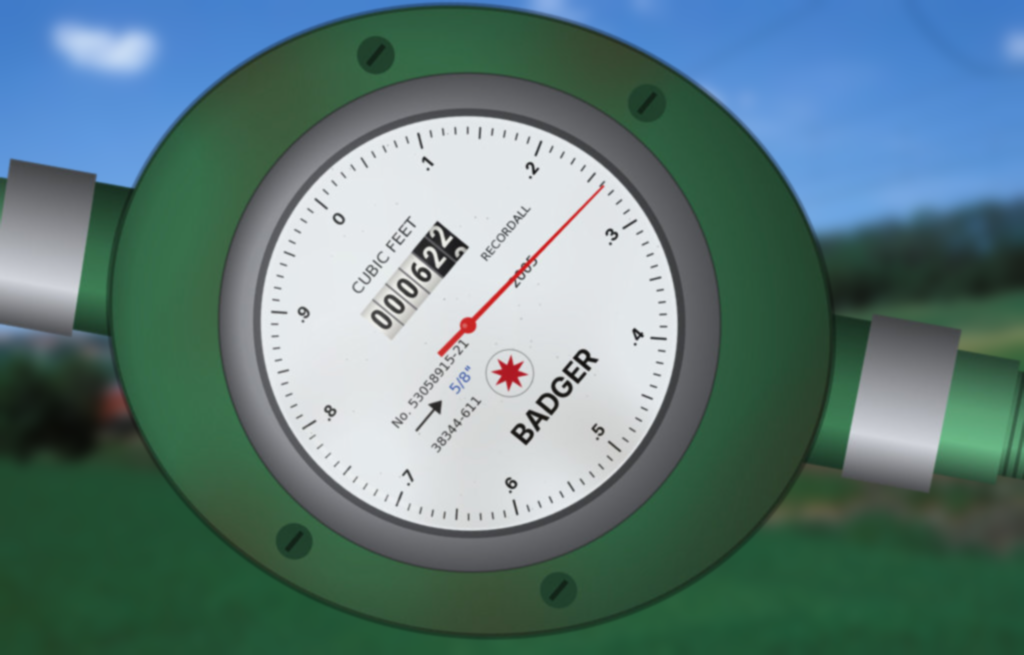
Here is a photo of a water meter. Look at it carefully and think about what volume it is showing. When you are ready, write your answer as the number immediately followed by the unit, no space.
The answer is 622.26ft³
